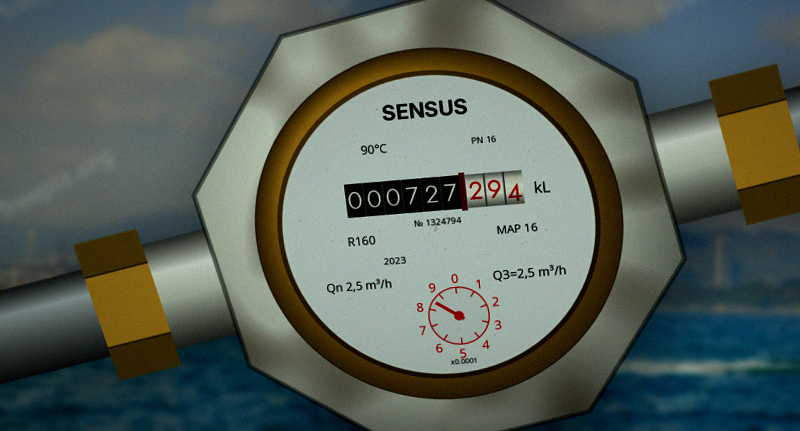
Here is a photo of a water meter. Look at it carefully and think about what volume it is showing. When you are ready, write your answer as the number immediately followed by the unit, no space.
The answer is 727.2938kL
